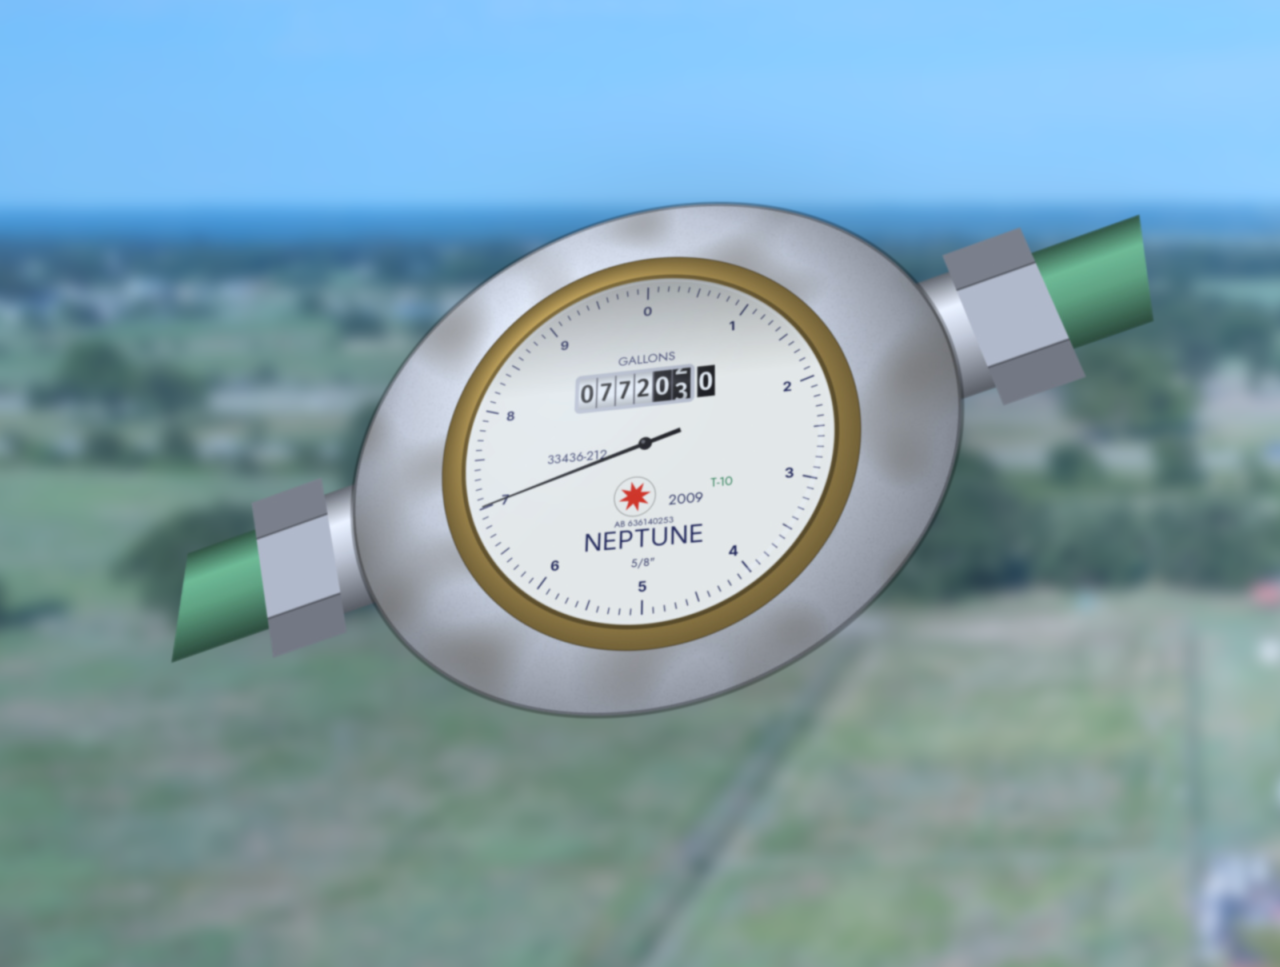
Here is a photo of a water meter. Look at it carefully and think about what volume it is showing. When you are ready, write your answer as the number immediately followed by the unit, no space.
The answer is 772027.0gal
